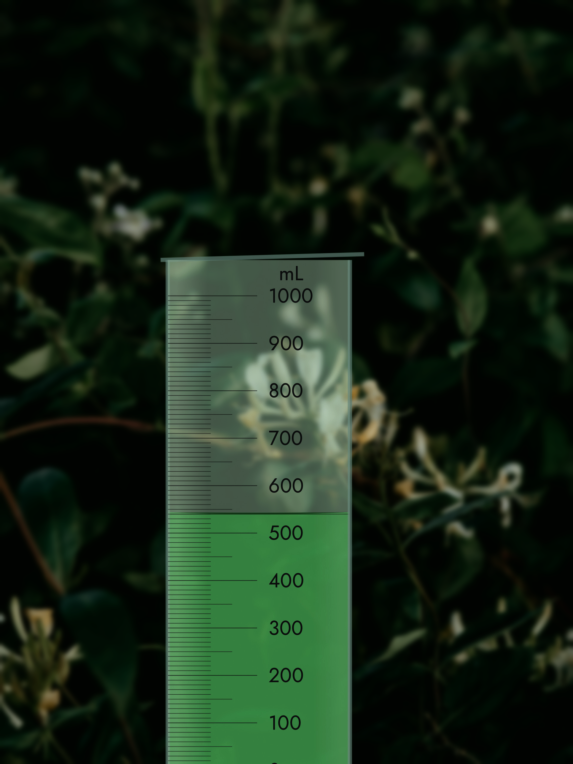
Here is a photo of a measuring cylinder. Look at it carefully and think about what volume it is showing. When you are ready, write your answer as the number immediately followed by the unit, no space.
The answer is 540mL
